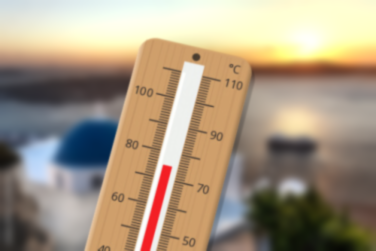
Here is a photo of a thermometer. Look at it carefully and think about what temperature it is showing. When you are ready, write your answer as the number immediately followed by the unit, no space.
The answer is 75°C
